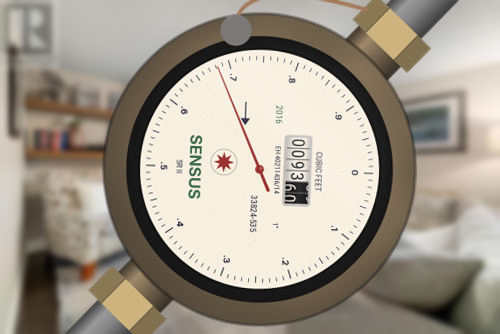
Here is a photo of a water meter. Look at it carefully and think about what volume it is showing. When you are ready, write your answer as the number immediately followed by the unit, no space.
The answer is 9359.68ft³
